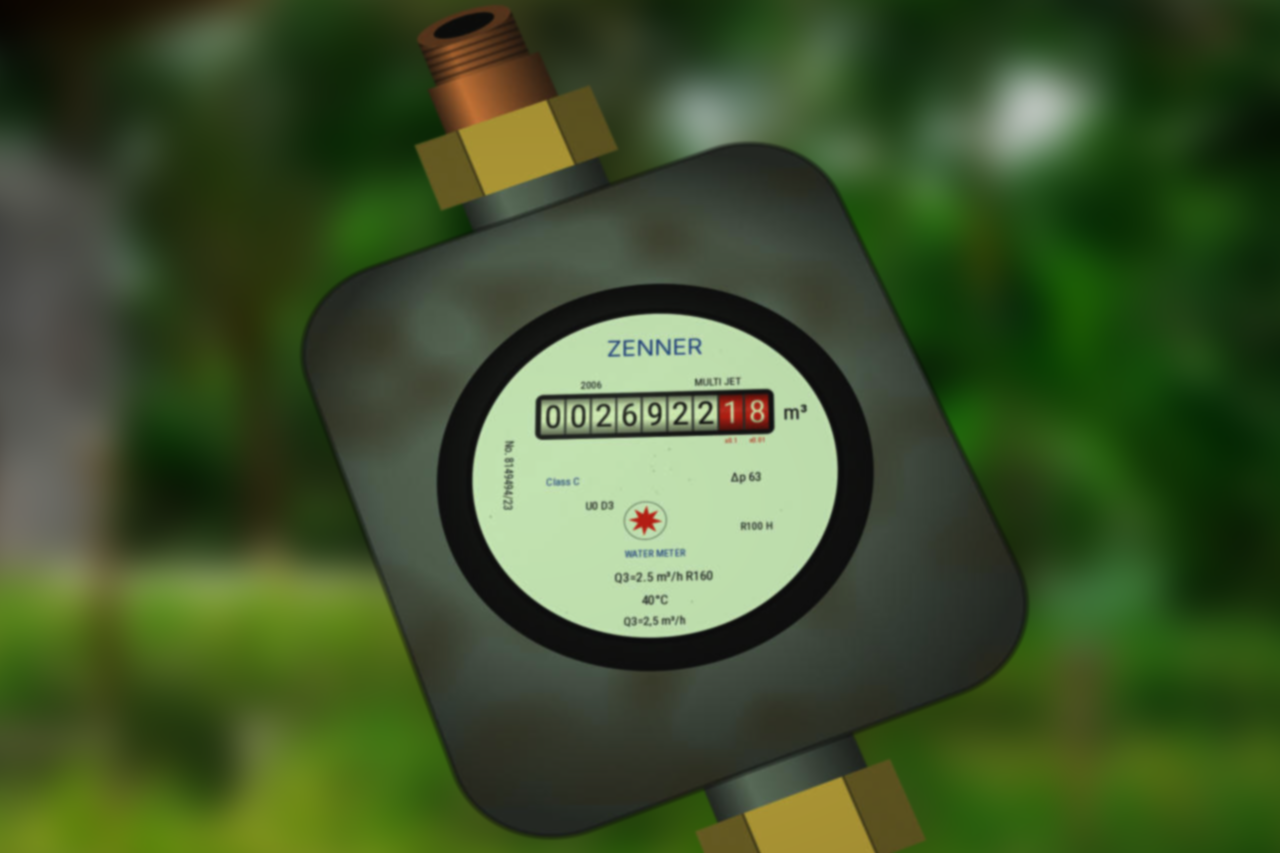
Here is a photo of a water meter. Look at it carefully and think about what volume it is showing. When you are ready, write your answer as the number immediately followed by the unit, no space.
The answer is 26922.18m³
